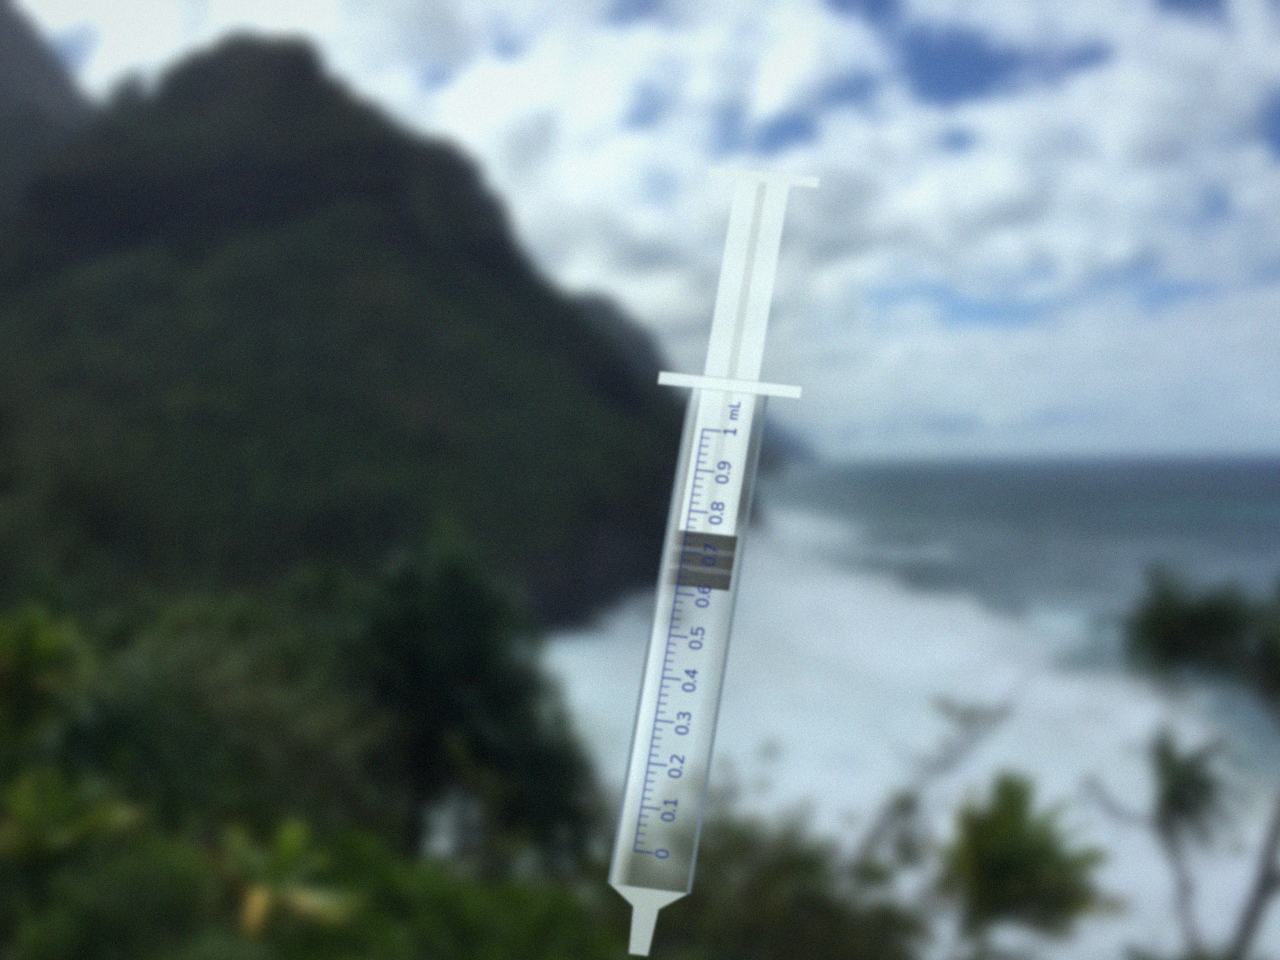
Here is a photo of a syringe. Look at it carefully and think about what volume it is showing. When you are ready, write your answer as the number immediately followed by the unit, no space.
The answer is 0.62mL
